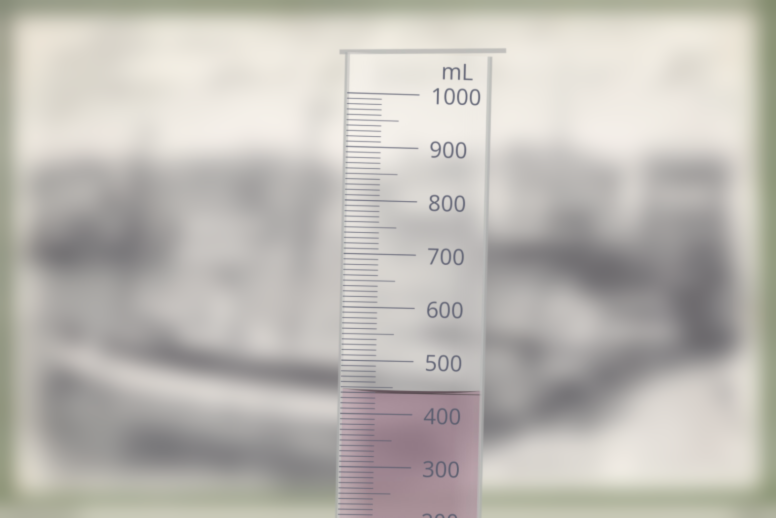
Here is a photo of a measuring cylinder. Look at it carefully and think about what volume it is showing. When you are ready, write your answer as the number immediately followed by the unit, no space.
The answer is 440mL
